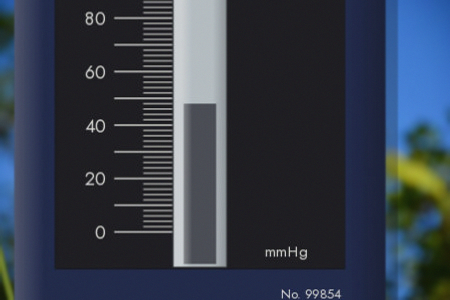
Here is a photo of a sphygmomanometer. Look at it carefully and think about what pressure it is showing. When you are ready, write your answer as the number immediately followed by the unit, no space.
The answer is 48mmHg
